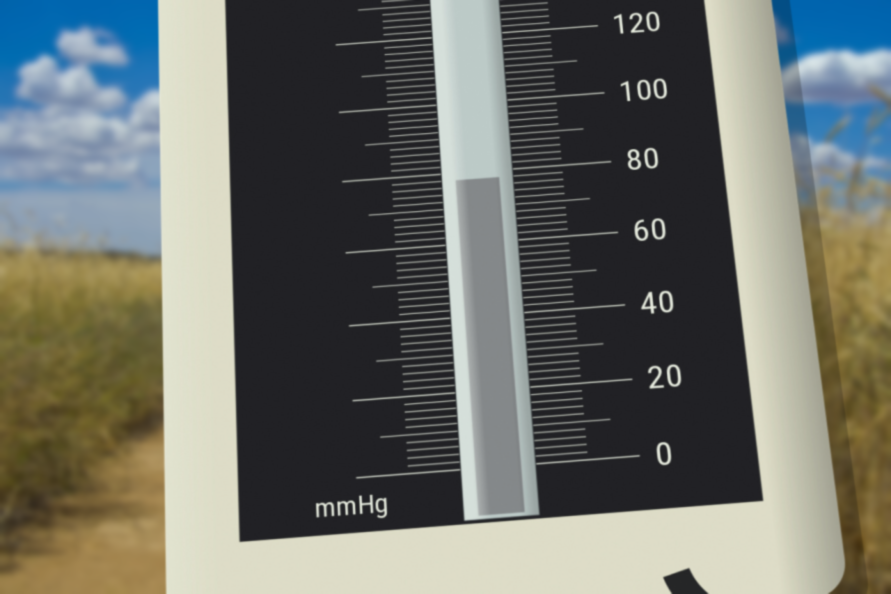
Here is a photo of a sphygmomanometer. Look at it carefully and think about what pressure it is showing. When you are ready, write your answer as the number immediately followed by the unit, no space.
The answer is 78mmHg
